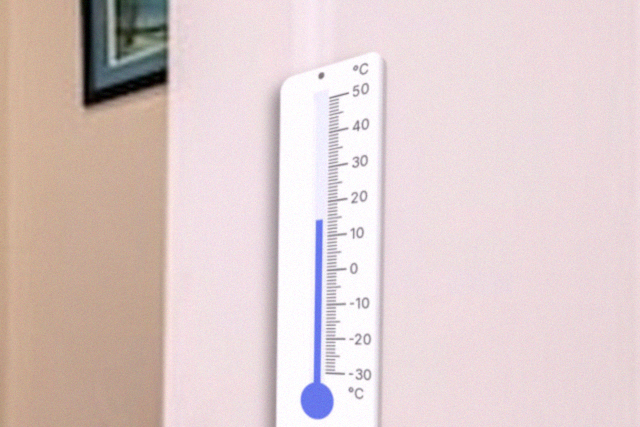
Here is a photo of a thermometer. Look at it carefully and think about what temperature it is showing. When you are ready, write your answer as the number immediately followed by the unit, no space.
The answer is 15°C
